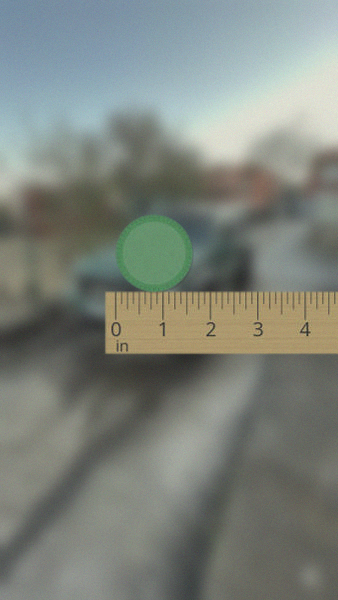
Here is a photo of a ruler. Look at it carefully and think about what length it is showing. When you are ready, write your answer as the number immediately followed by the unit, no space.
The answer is 1.625in
